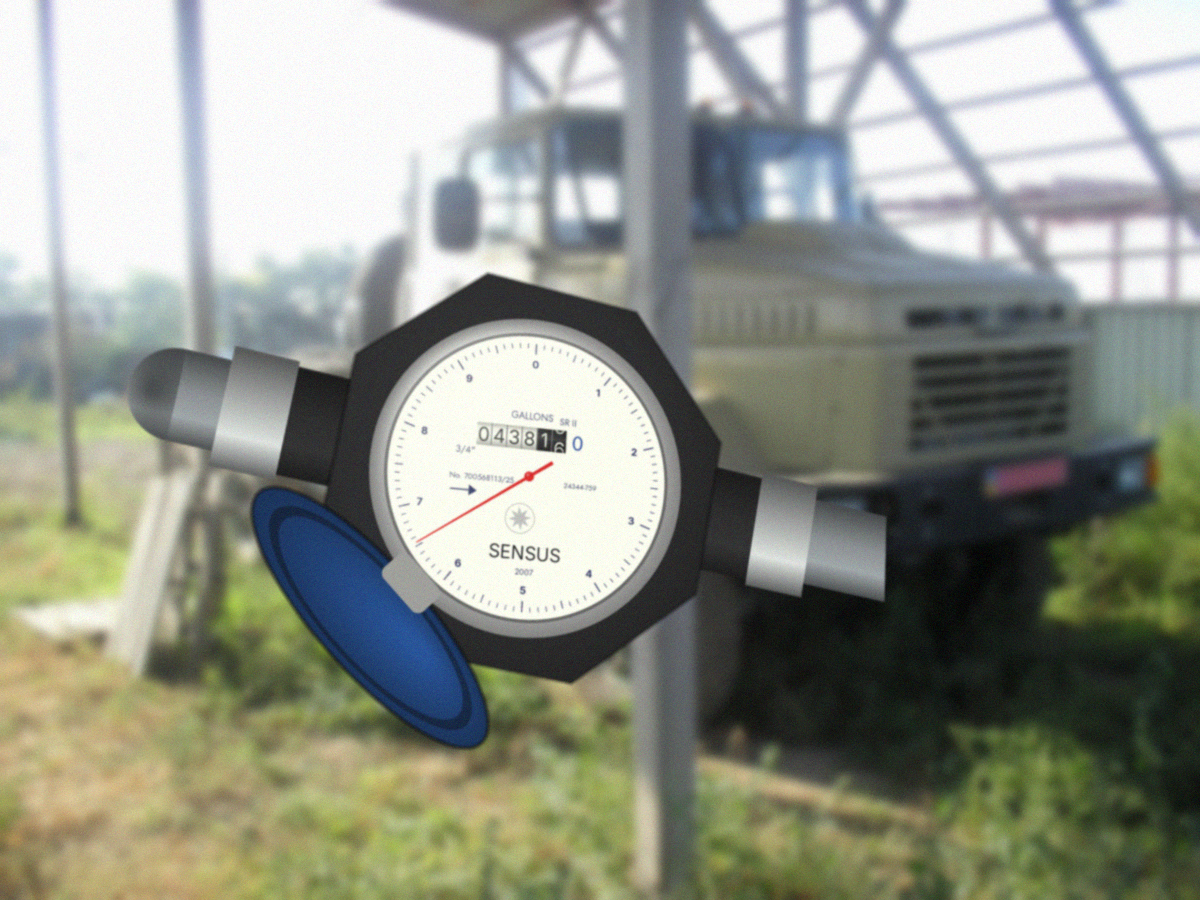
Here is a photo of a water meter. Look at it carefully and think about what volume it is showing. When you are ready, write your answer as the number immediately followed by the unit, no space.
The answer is 438156.5gal
